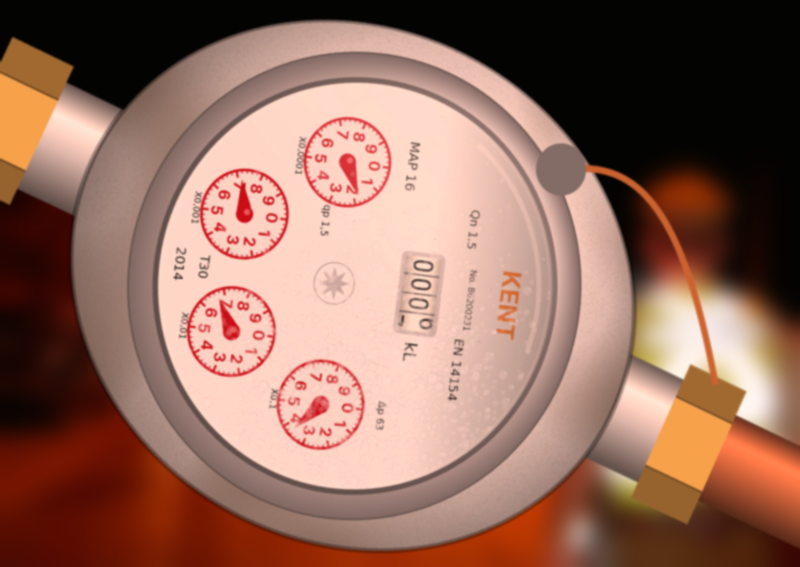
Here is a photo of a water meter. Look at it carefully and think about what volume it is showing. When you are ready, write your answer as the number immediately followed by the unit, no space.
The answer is 6.3671kL
